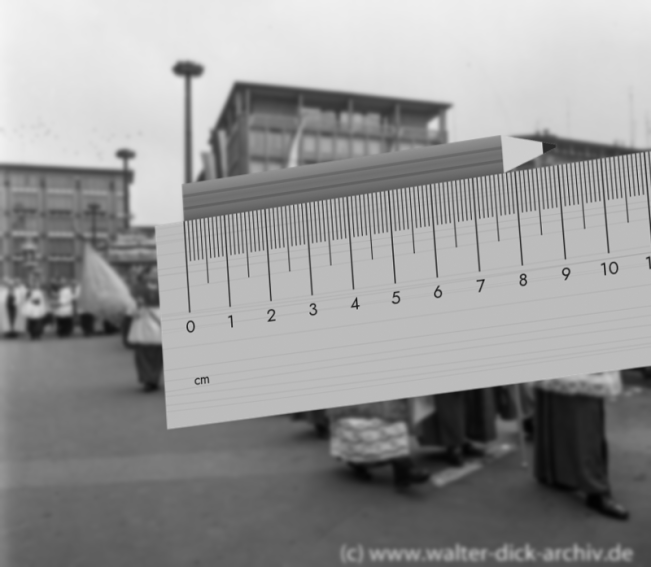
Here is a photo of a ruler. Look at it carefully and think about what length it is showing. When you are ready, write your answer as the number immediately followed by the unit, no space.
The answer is 9cm
